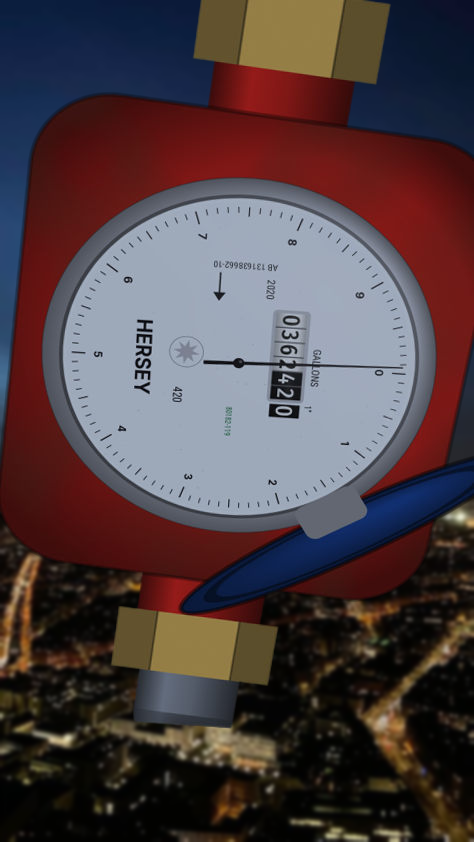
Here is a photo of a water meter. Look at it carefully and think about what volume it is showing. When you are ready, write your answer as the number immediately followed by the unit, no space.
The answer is 362419.9gal
